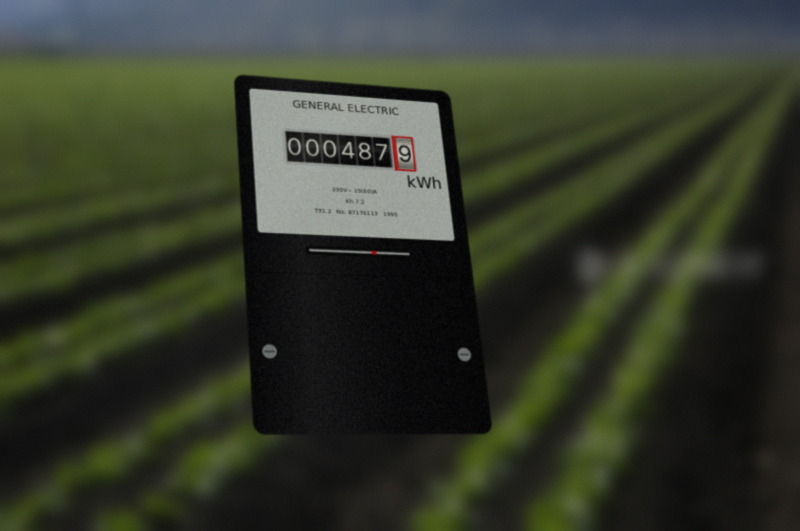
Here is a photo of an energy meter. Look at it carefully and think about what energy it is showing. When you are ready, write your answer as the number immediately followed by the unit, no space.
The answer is 487.9kWh
